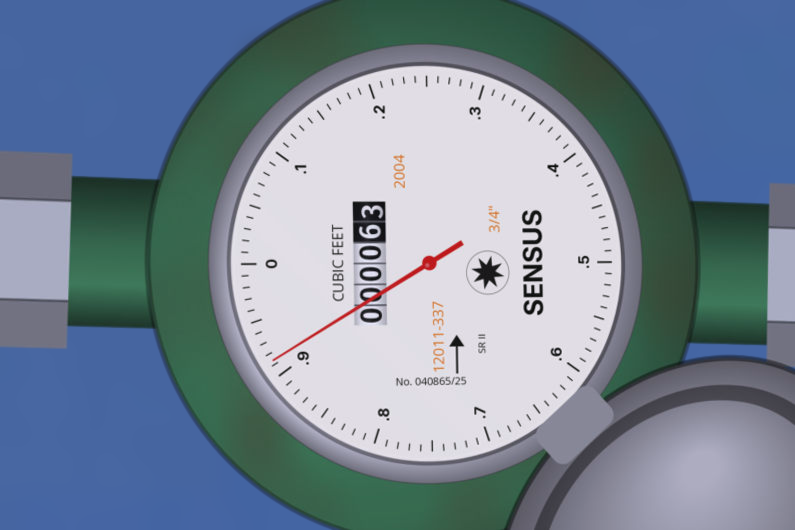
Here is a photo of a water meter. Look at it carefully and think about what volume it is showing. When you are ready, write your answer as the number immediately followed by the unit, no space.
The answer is 62.91ft³
